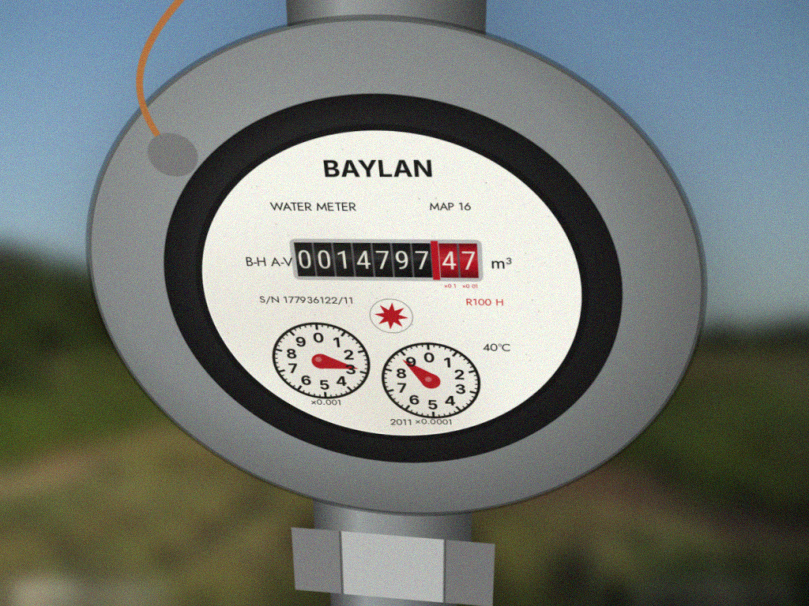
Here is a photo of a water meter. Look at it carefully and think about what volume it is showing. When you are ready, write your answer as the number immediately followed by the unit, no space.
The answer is 14797.4728m³
